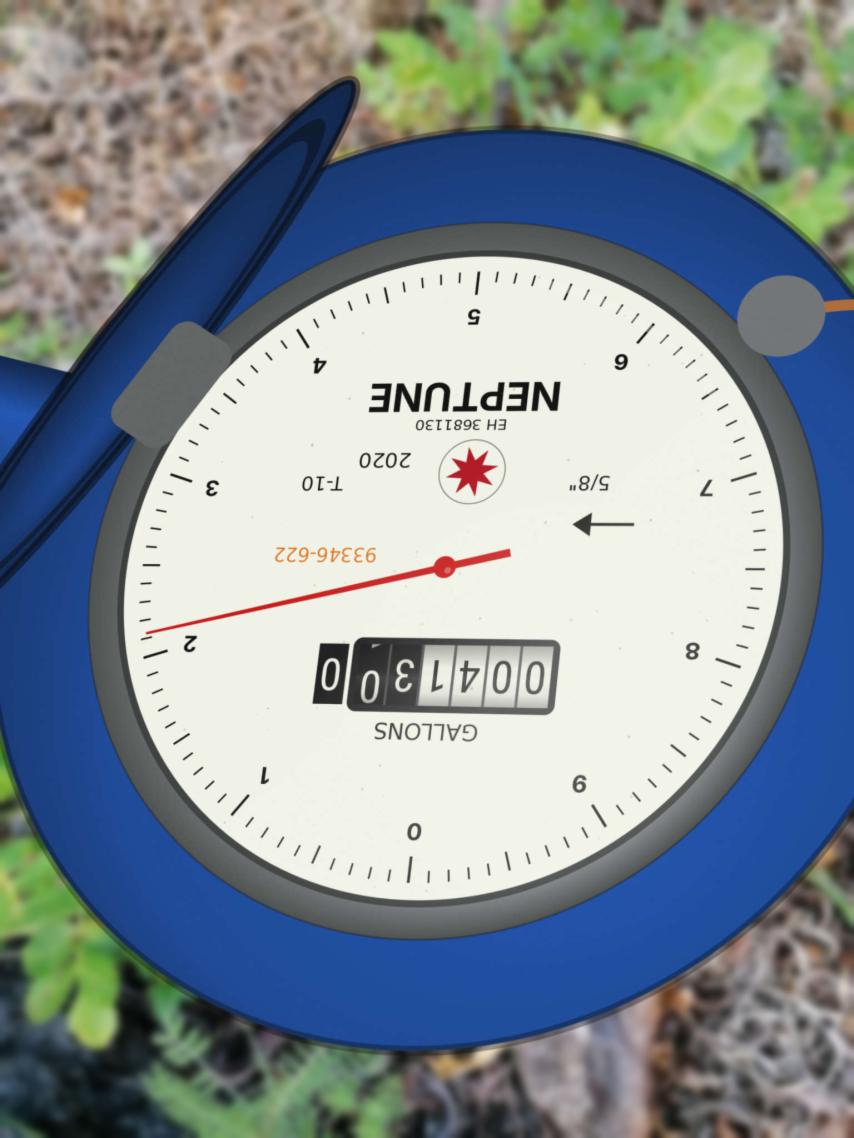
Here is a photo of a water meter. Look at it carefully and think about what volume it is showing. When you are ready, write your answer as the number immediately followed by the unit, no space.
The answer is 41302.1gal
